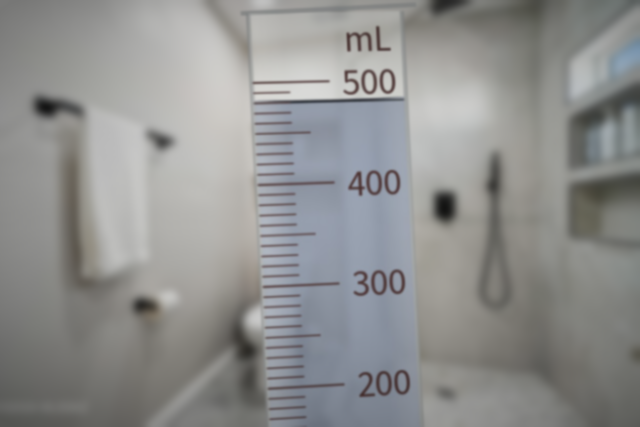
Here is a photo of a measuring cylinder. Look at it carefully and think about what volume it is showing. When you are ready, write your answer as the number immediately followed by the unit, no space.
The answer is 480mL
